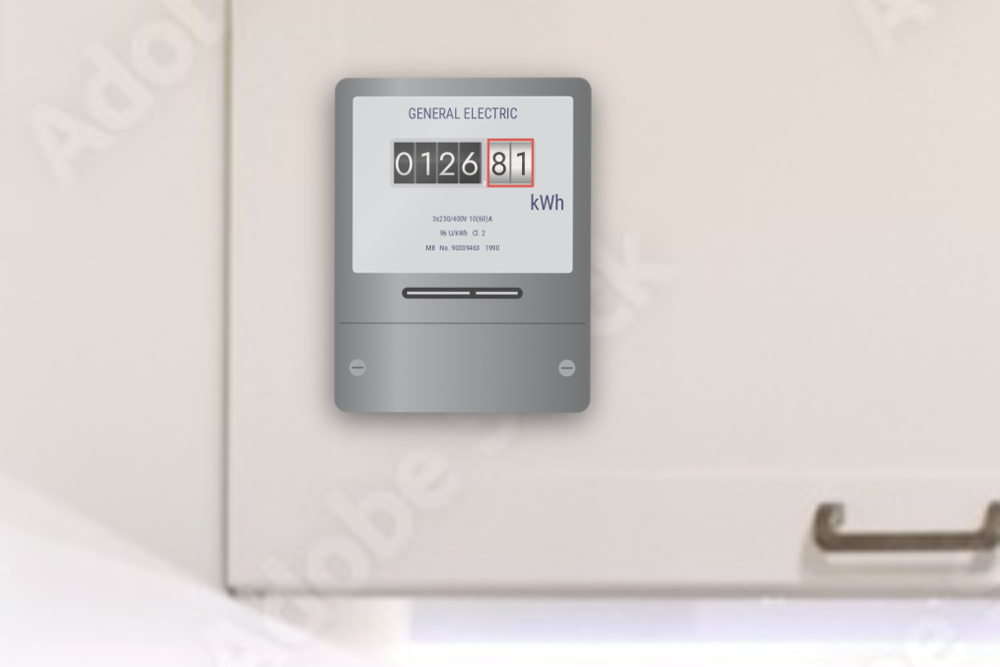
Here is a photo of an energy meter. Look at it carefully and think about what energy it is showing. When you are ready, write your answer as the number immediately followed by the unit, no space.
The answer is 126.81kWh
